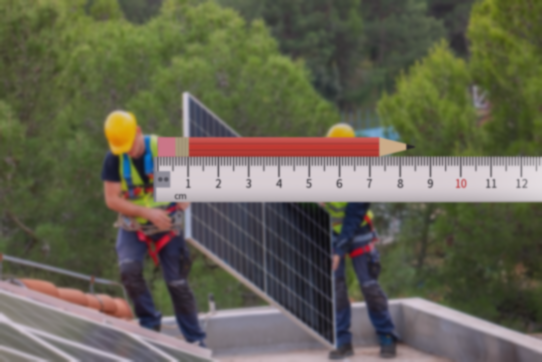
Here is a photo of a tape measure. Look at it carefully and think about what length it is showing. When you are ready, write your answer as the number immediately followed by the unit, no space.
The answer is 8.5cm
